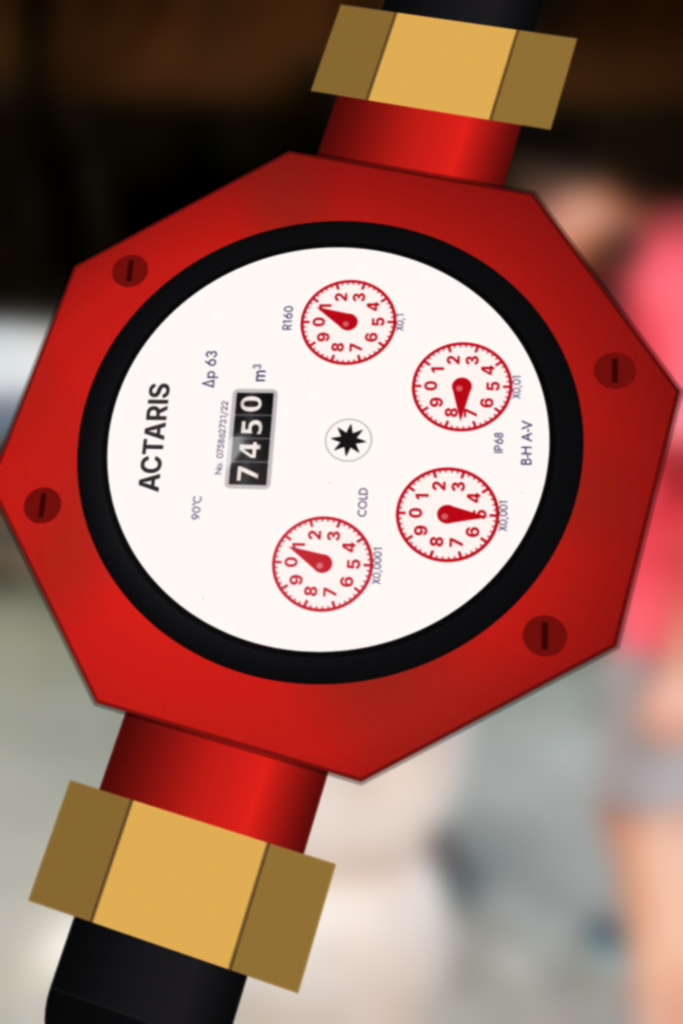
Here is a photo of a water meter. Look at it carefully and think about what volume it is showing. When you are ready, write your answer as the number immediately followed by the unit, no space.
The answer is 7450.0750m³
